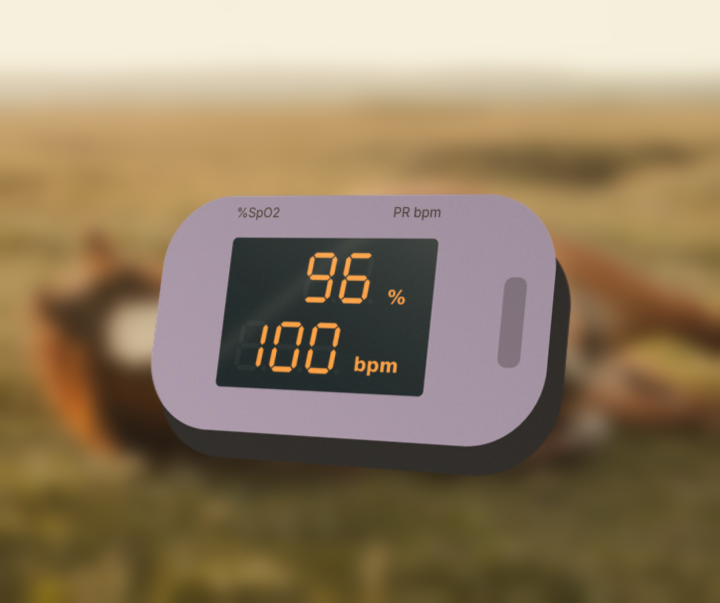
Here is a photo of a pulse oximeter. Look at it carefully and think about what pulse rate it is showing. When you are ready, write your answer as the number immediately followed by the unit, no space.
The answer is 100bpm
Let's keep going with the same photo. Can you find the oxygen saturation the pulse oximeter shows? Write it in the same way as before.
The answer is 96%
